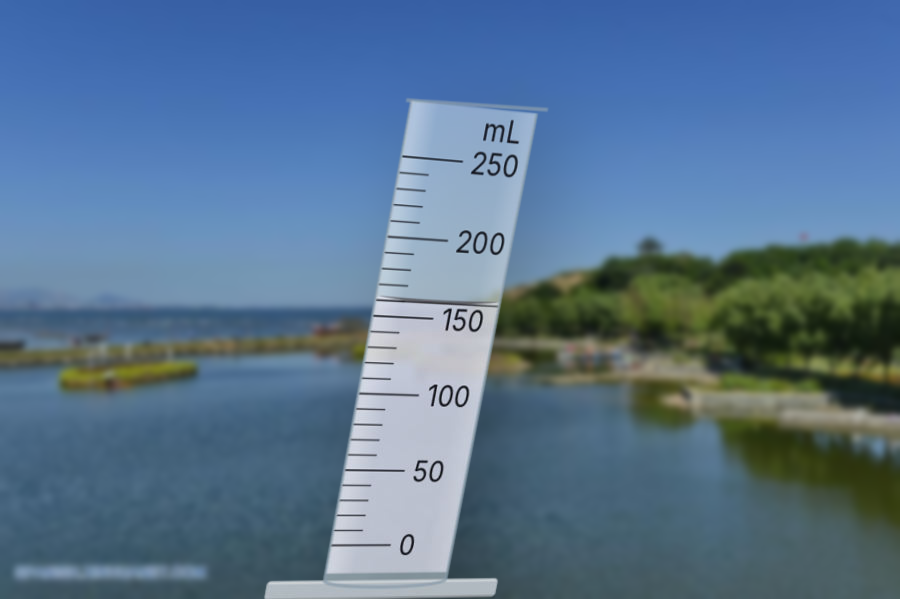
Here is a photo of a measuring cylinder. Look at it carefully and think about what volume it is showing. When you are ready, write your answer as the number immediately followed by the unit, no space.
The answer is 160mL
